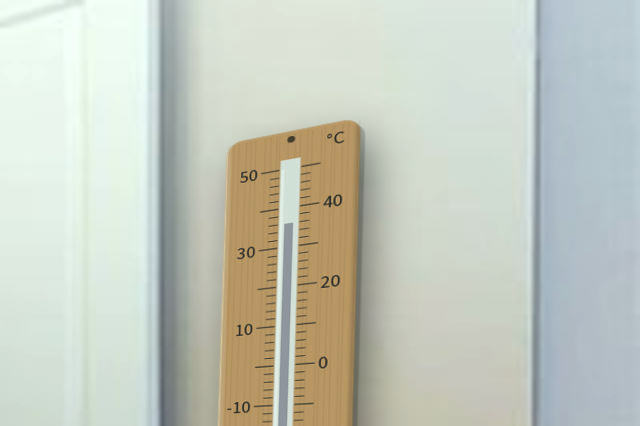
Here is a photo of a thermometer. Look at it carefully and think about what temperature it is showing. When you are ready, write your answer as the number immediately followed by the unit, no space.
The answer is 36°C
